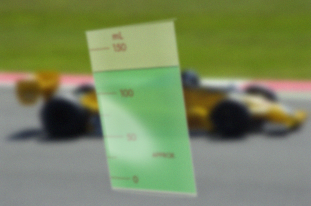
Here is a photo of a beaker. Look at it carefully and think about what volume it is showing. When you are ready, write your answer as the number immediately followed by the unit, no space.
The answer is 125mL
